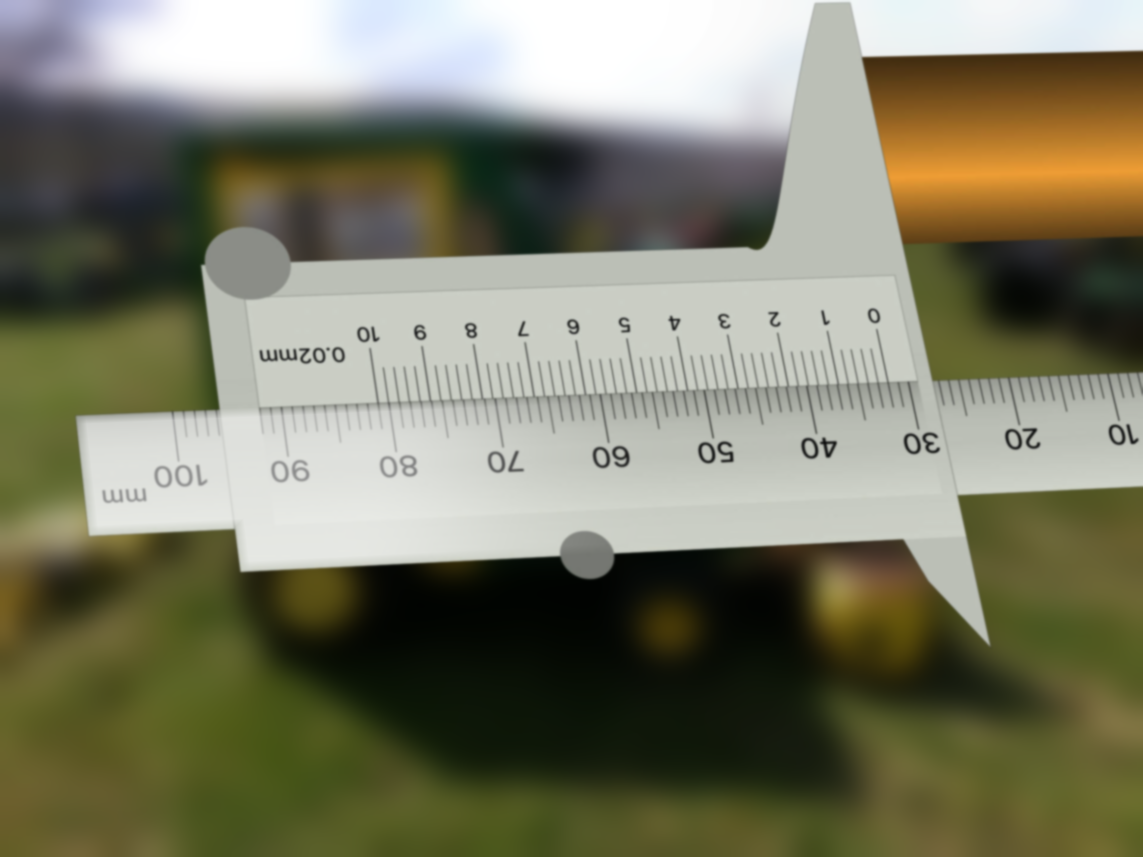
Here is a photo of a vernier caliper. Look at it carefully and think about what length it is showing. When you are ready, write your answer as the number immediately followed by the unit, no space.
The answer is 32.0mm
